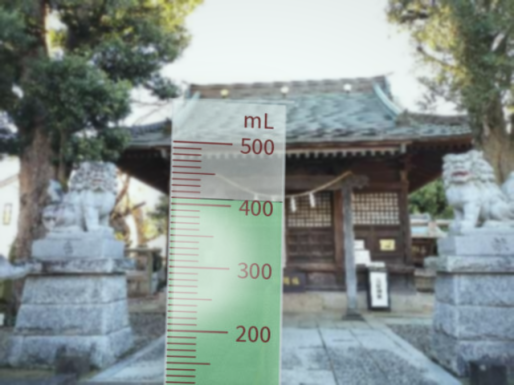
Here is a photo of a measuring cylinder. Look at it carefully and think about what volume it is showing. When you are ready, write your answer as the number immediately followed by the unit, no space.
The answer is 410mL
